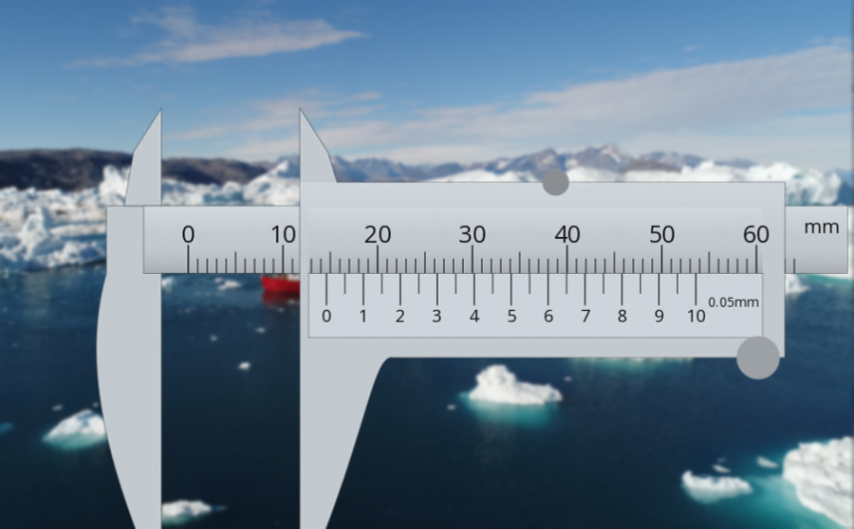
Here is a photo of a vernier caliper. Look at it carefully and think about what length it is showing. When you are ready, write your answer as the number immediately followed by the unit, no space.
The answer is 14.6mm
